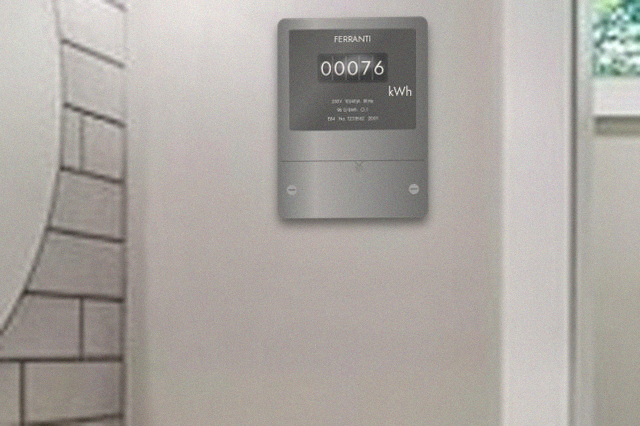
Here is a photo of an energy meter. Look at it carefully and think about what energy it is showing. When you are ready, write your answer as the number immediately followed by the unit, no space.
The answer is 76kWh
